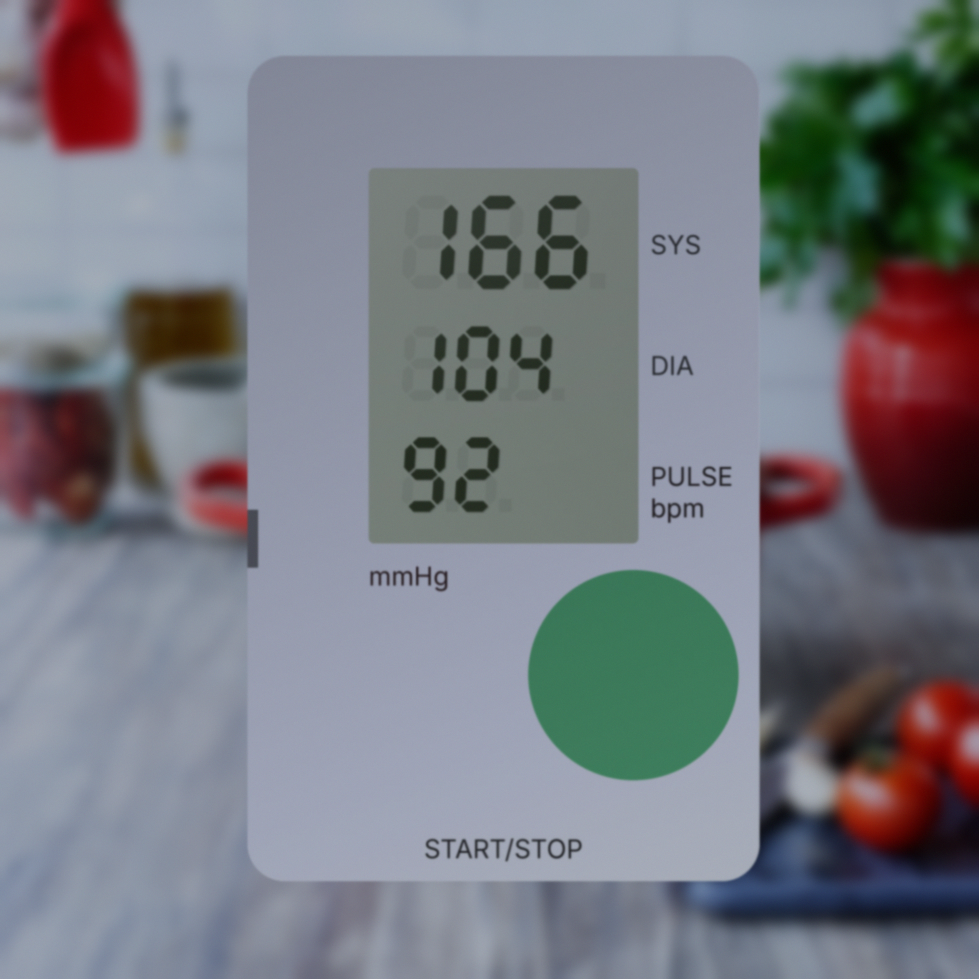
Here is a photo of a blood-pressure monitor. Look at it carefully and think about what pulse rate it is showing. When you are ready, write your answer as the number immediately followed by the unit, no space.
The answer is 92bpm
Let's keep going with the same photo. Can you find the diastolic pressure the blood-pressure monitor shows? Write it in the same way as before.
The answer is 104mmHg
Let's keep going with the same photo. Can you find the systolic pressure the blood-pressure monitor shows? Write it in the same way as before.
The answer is 166mmHg
